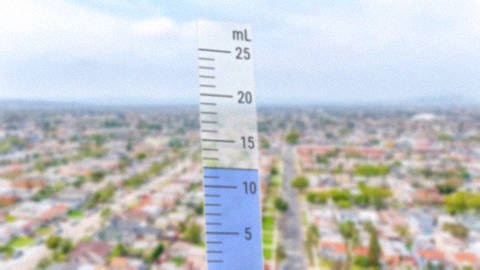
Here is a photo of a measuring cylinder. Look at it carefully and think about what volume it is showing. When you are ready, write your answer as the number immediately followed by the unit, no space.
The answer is 12mL
